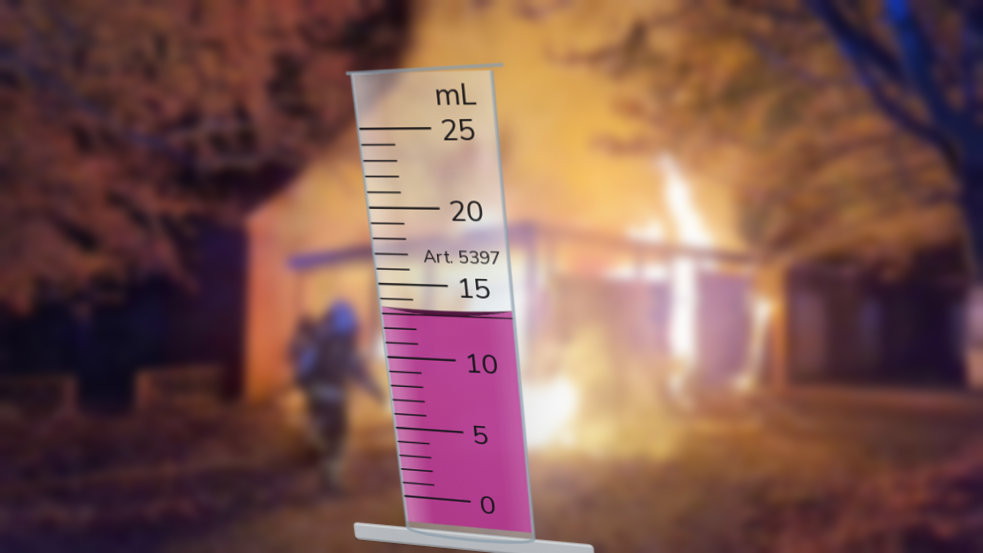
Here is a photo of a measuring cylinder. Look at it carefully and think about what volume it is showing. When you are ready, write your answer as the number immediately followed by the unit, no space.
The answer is 13mL
